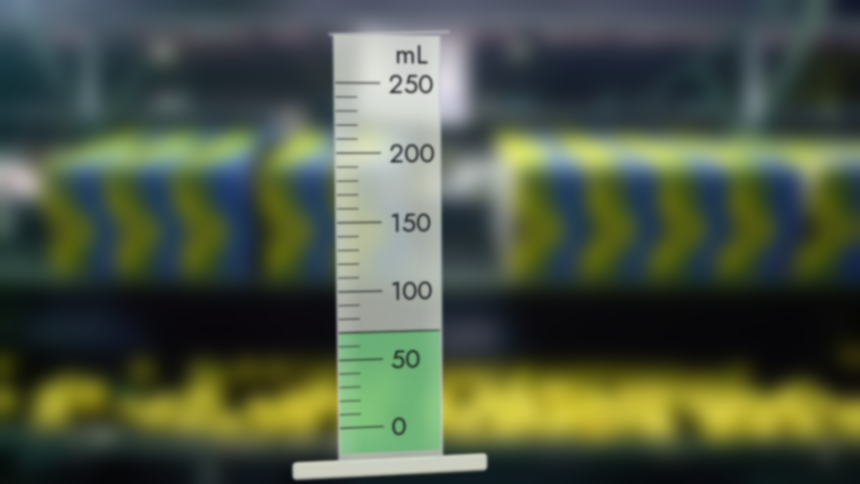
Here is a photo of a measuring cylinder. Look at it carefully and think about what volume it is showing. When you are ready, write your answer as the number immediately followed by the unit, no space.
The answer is 70mL
